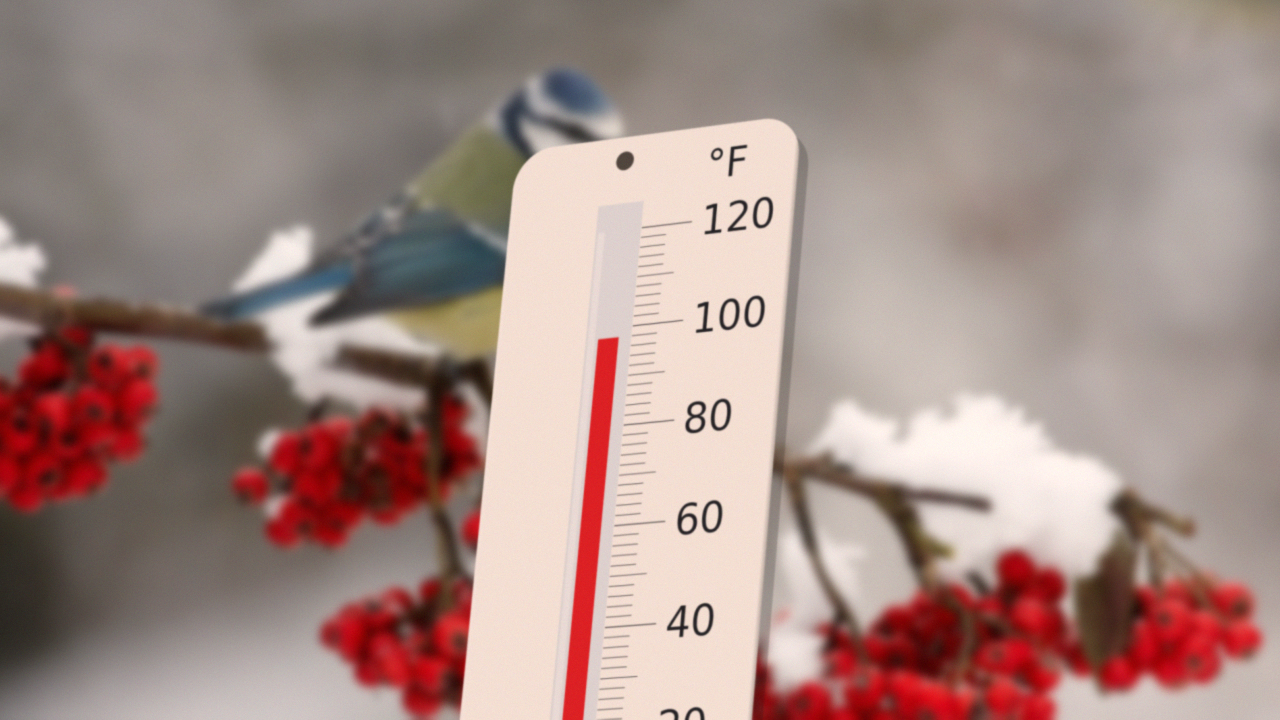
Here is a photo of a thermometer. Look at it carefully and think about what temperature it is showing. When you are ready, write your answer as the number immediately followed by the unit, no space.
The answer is 98°F
